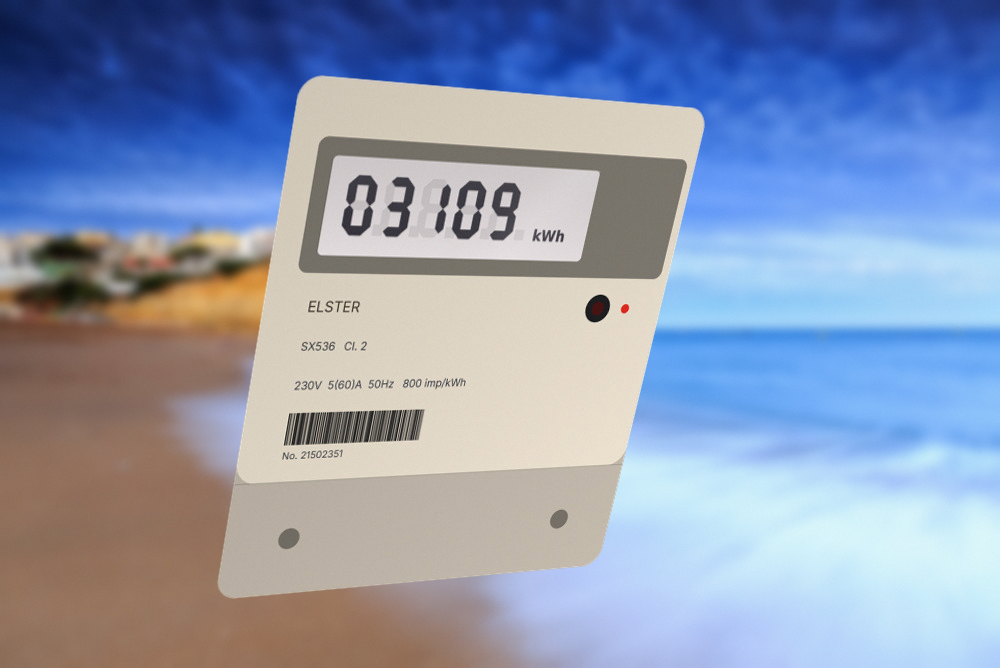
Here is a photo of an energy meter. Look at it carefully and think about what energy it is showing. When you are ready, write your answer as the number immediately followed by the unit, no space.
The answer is 3109kWh
